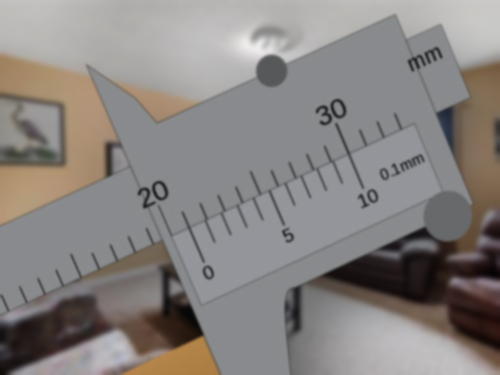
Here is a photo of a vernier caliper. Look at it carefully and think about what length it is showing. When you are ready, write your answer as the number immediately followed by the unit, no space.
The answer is 21.0mm
